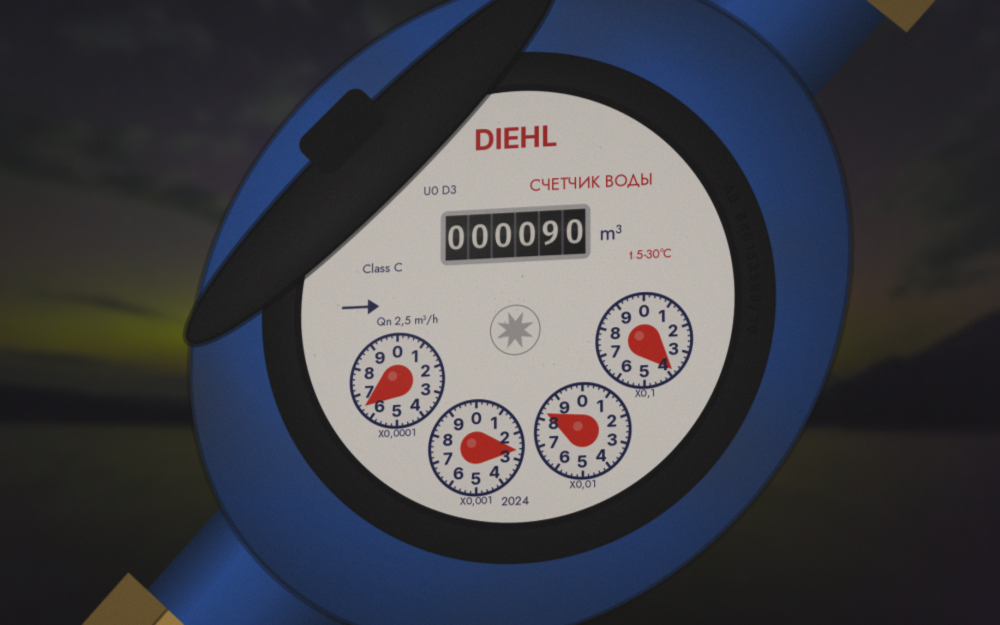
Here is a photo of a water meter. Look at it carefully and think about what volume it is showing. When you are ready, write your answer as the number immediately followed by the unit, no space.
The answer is 90.3826m³
